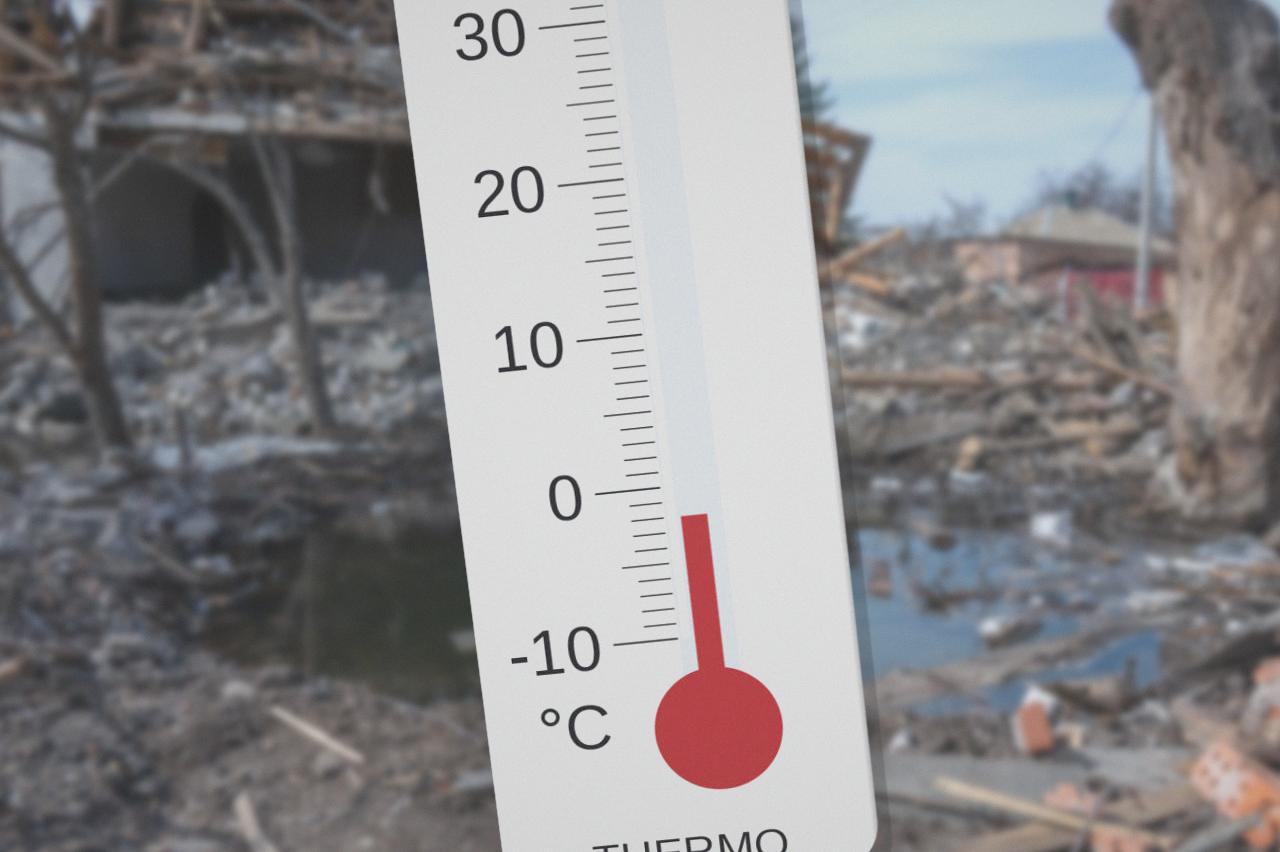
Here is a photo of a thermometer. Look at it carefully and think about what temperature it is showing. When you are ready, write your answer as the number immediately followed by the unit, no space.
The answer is -2°C
